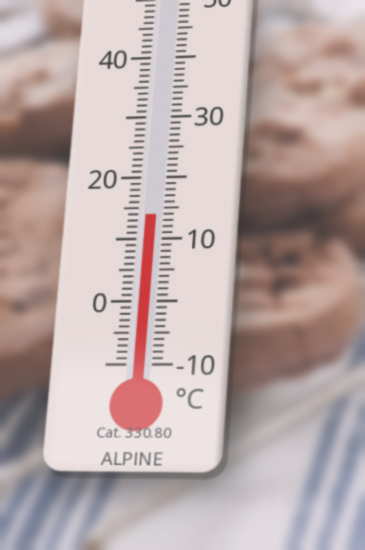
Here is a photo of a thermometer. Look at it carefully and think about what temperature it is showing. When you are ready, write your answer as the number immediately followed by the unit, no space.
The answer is 14°C
